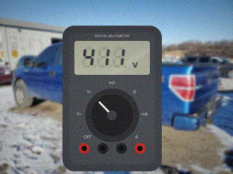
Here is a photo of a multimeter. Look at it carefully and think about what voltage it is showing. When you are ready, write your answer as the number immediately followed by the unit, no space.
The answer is 411V
